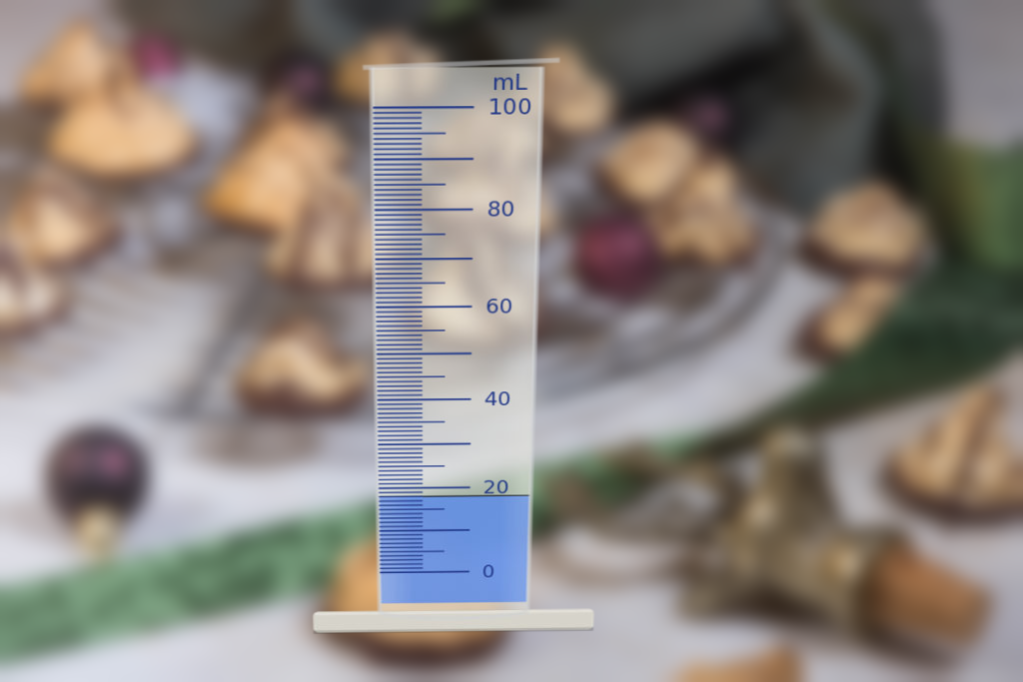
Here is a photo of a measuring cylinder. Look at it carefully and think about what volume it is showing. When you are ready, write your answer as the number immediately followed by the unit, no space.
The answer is 18mL
